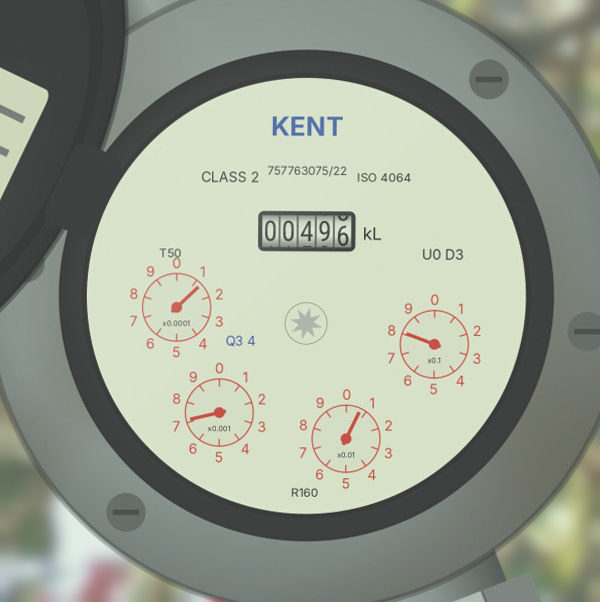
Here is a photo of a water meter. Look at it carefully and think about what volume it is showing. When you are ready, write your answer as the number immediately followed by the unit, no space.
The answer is 495.8071kL
